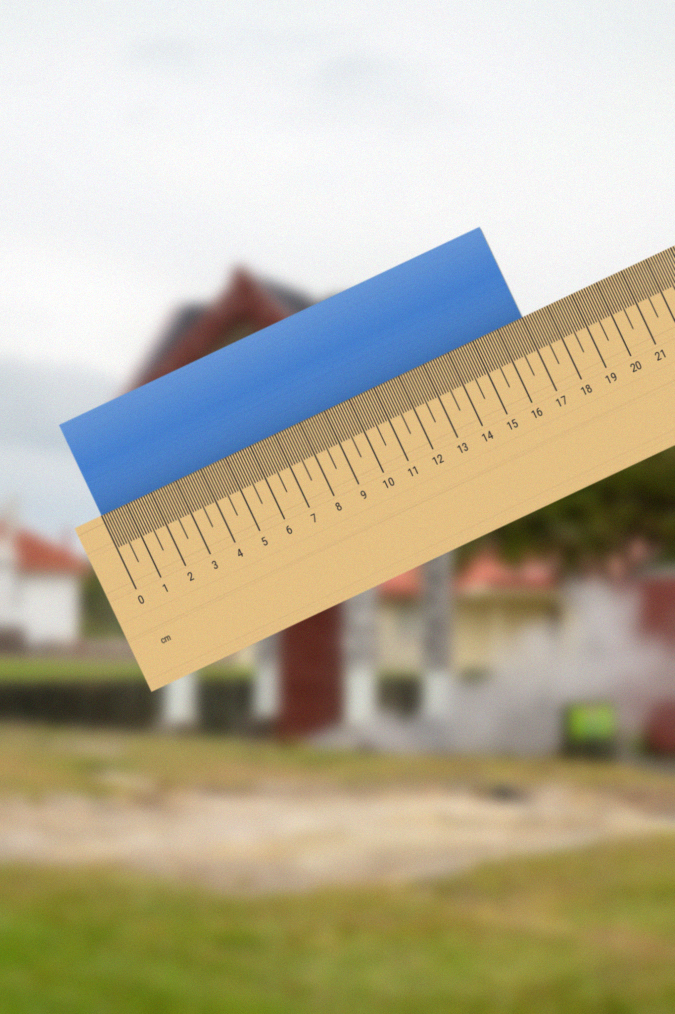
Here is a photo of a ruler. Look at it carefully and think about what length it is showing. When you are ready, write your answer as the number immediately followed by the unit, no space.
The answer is 17cm
